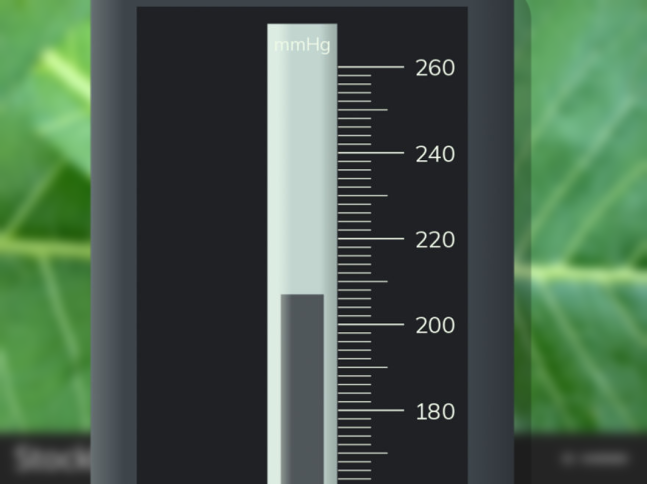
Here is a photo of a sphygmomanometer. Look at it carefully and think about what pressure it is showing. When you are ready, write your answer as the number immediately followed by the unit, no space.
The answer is 207mmHg
